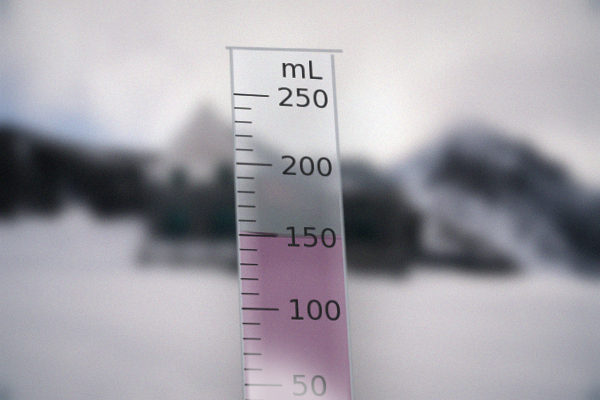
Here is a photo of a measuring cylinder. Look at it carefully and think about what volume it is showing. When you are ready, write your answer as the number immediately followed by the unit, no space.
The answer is 150mL
